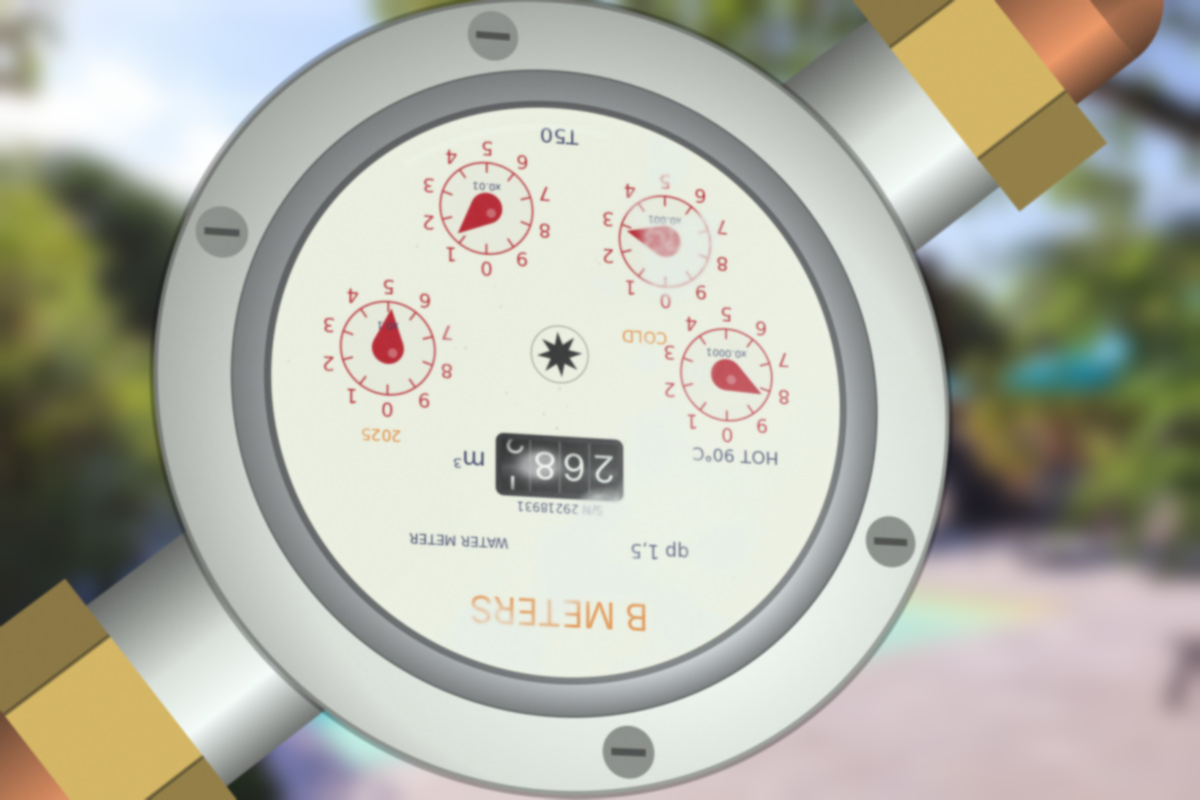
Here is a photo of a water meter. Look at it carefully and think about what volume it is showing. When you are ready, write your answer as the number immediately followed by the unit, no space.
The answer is 2681.5128m³
